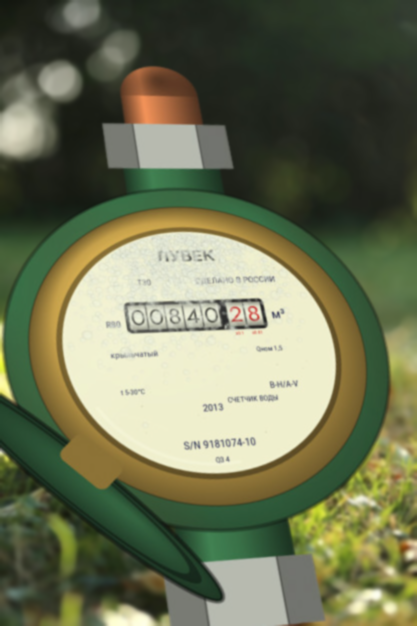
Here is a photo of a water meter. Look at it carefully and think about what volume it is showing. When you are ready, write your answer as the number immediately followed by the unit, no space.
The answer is 840.28m³
